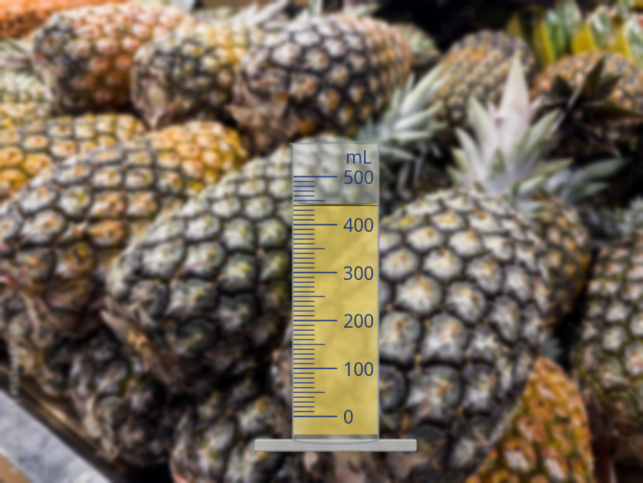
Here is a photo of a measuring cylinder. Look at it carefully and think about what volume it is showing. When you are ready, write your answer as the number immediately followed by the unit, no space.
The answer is 440mL
